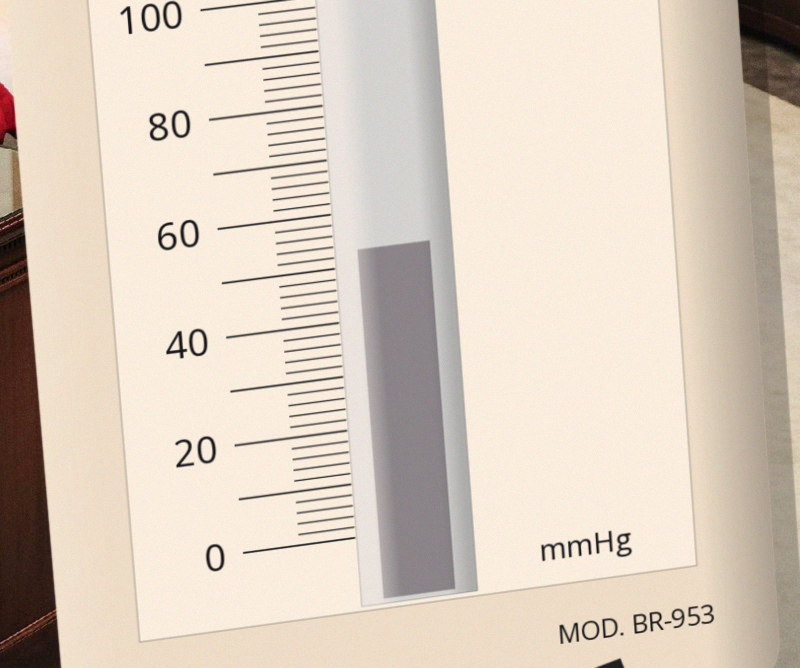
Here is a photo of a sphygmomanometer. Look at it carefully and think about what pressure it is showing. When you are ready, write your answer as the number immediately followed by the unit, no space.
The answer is 53mmHg
